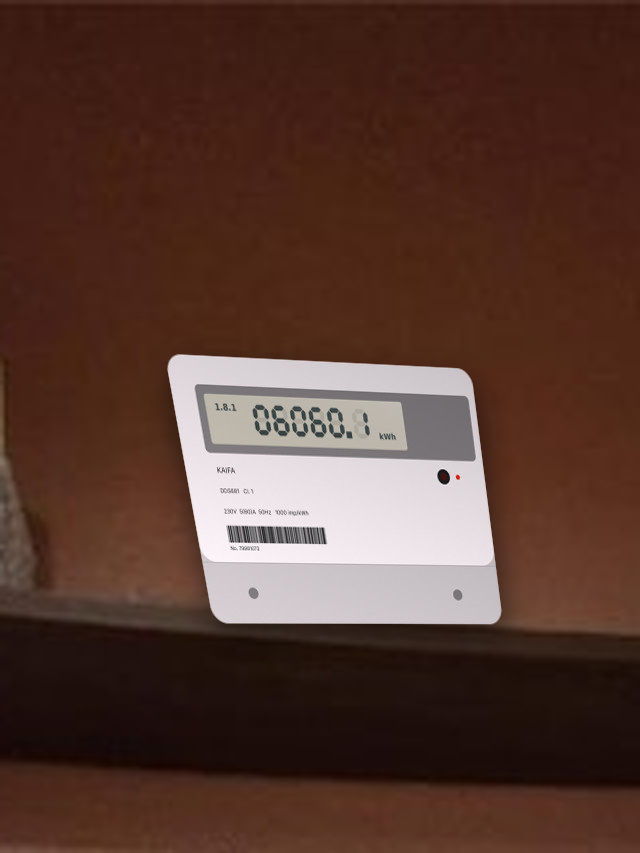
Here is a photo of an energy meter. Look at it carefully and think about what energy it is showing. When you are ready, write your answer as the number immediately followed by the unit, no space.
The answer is 6060.1kWh
